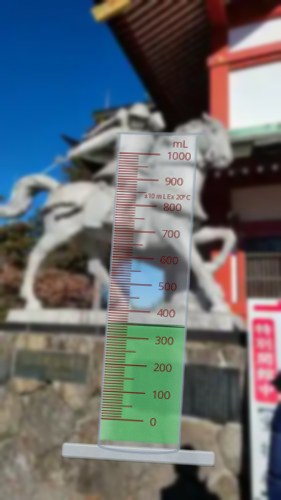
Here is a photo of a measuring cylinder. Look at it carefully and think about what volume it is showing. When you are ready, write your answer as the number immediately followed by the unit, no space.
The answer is 350mL
